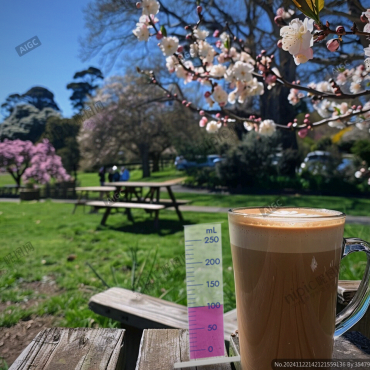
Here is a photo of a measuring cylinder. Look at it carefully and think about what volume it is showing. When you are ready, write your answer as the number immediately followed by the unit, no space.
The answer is 100mL
